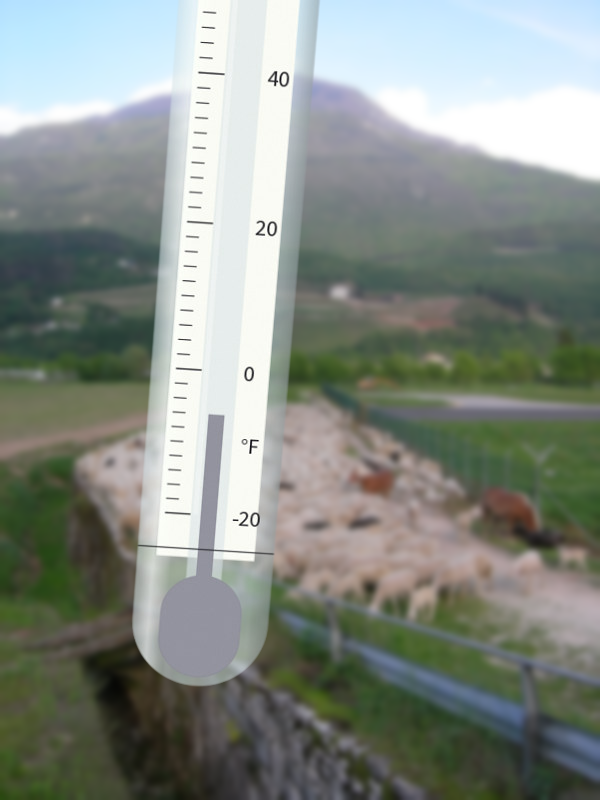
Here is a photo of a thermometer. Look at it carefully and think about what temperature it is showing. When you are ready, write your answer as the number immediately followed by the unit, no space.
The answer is -6°F
